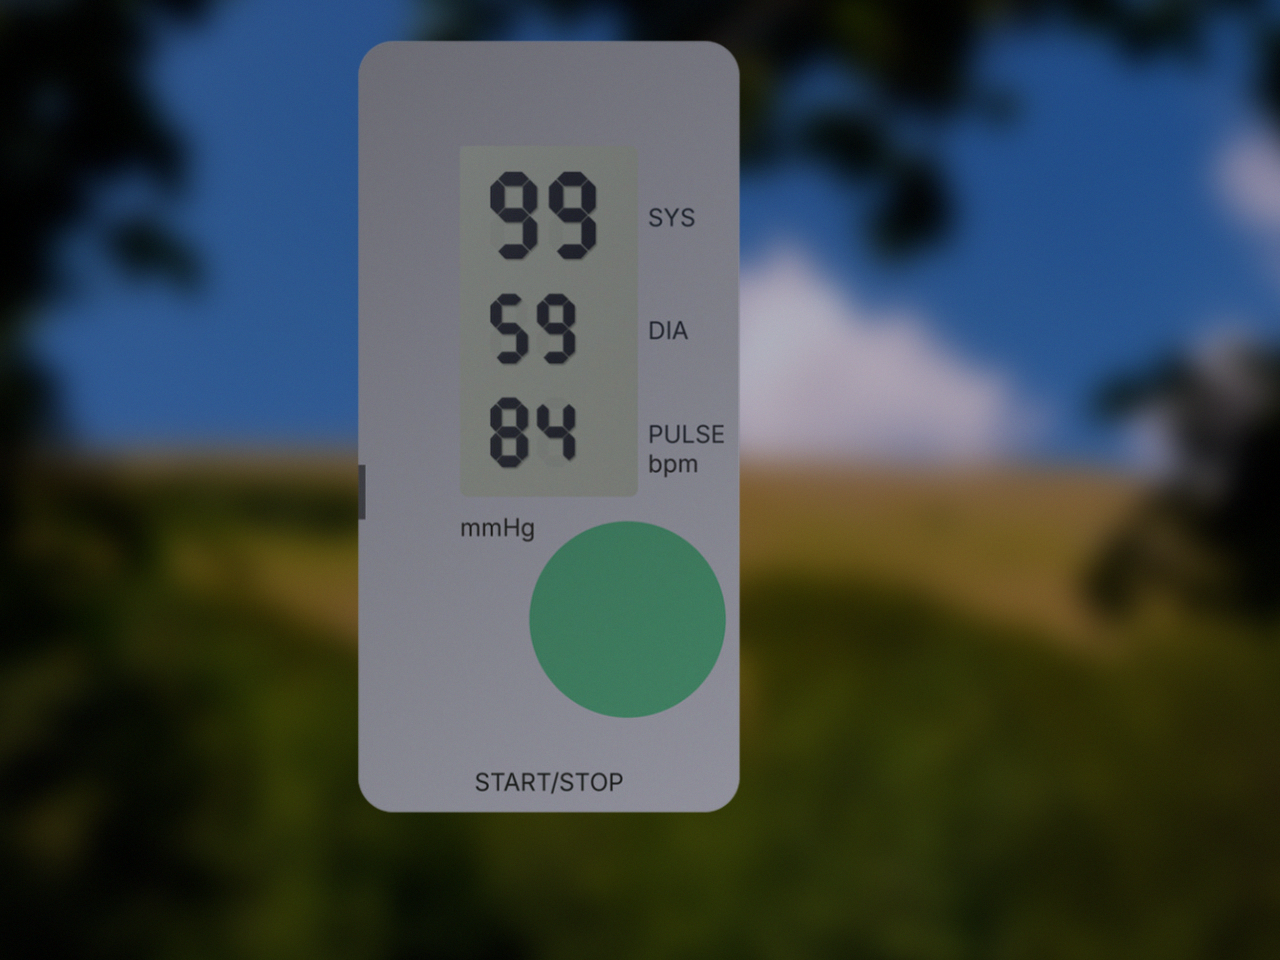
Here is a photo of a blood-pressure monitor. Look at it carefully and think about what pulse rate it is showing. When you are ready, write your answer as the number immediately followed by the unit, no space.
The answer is 84bpm
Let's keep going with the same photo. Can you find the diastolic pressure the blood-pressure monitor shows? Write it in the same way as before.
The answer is 59mmHg
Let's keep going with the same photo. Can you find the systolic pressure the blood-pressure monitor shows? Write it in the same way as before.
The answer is 99mmHg
